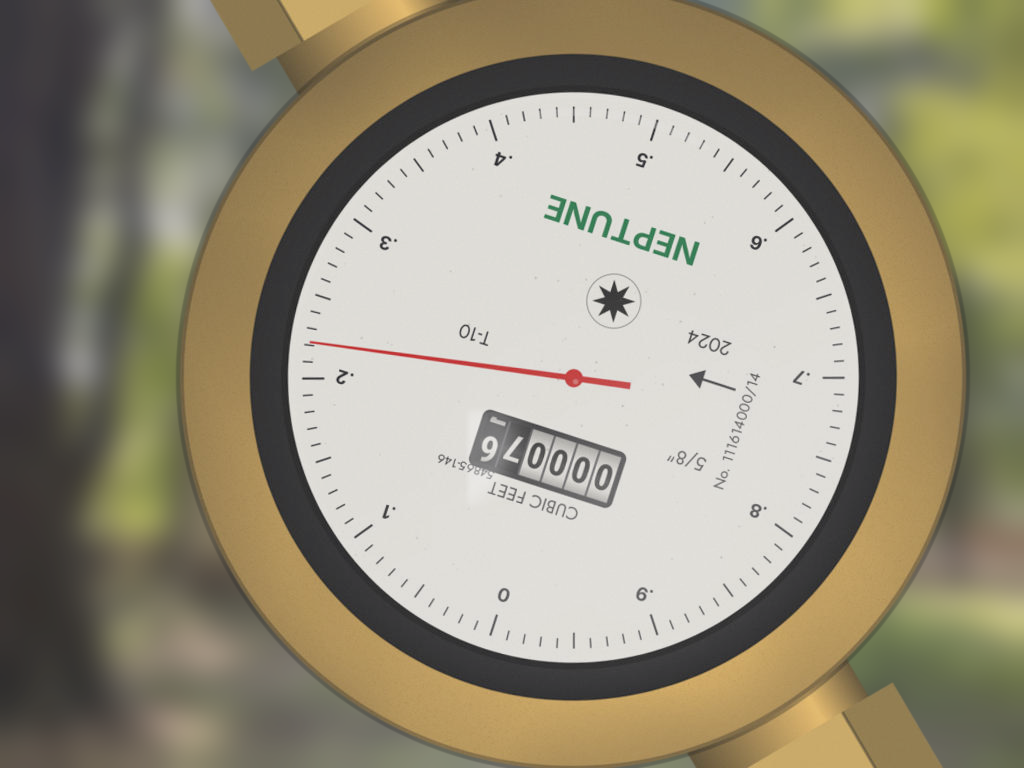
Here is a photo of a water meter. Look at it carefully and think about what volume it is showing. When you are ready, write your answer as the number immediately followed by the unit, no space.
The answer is 76.22ft³
